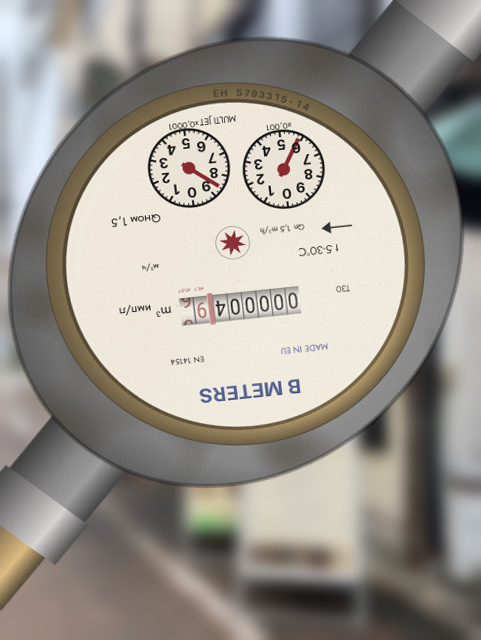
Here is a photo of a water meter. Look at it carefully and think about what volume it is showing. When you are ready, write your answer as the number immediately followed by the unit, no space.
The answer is 4.9558m³
